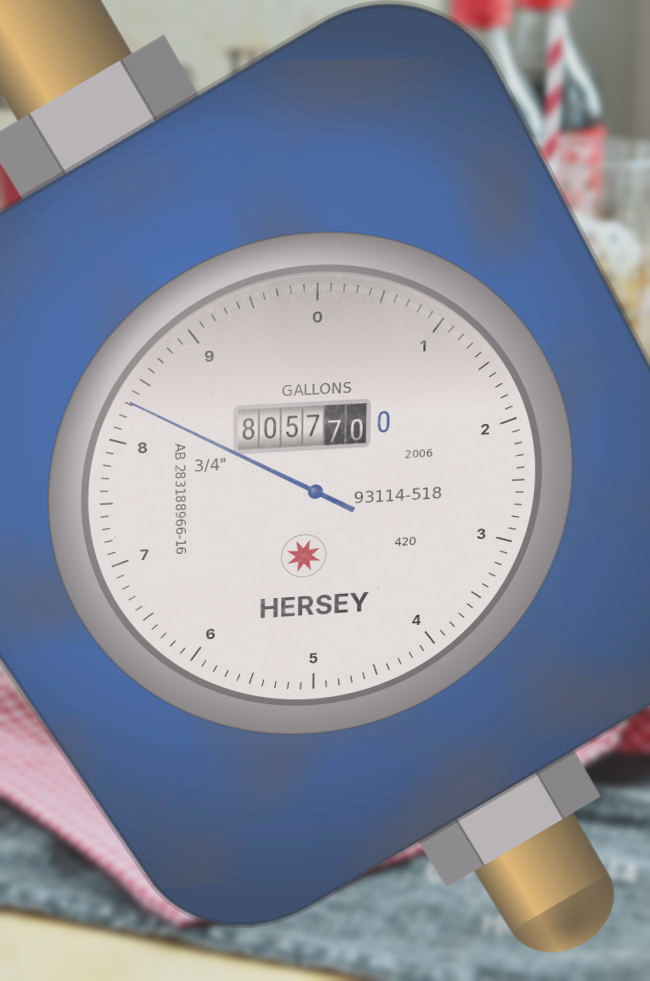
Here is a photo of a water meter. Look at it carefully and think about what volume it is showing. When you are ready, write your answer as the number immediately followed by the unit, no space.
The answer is 8057698.3gal
